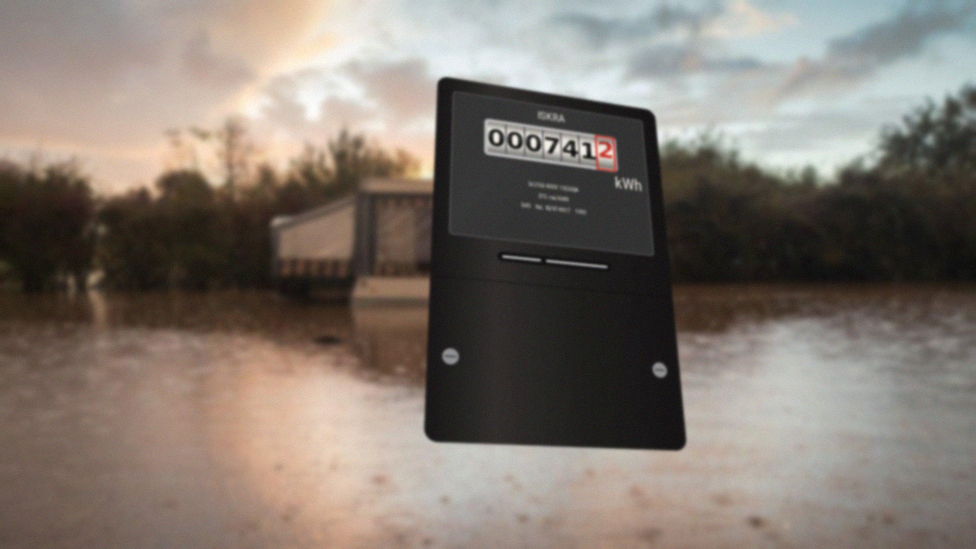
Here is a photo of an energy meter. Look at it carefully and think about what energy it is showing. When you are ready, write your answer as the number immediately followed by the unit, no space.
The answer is 741.2kWh
